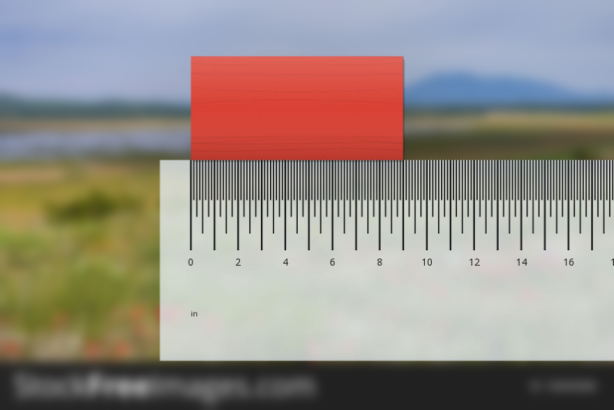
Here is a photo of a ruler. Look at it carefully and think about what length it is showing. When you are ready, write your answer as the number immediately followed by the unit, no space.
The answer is 9in
